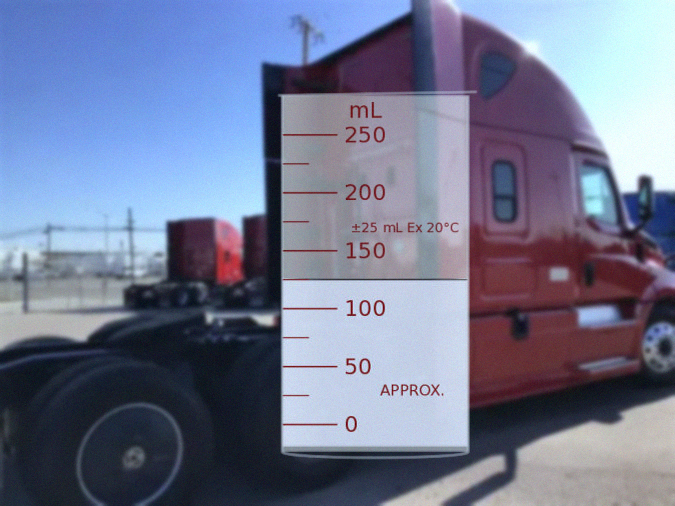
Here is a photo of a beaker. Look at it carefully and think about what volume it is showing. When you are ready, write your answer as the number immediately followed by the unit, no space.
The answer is 125mL
